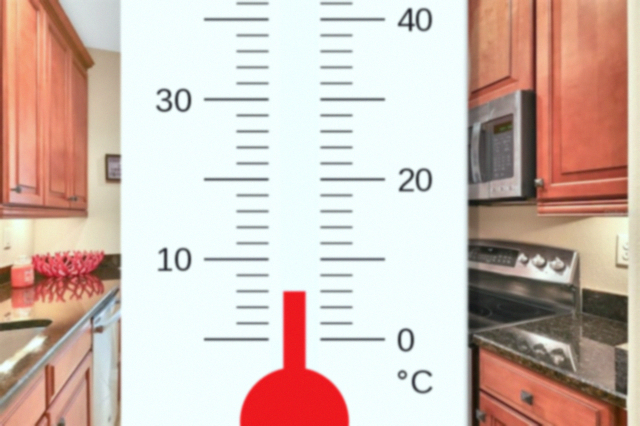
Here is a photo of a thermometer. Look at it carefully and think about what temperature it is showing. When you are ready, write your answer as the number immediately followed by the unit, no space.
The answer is 6°C
